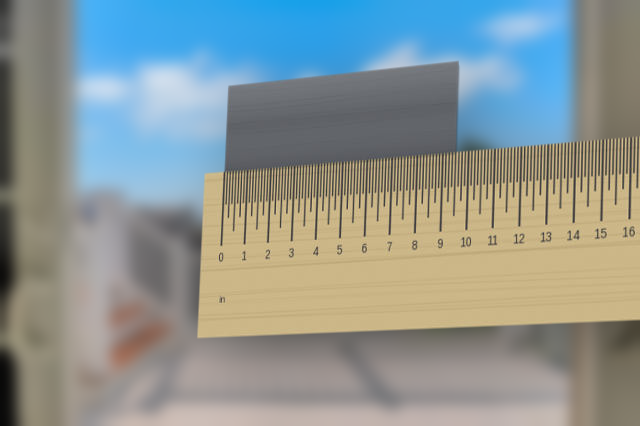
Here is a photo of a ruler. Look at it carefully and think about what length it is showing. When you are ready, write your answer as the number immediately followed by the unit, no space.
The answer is 9.5in
